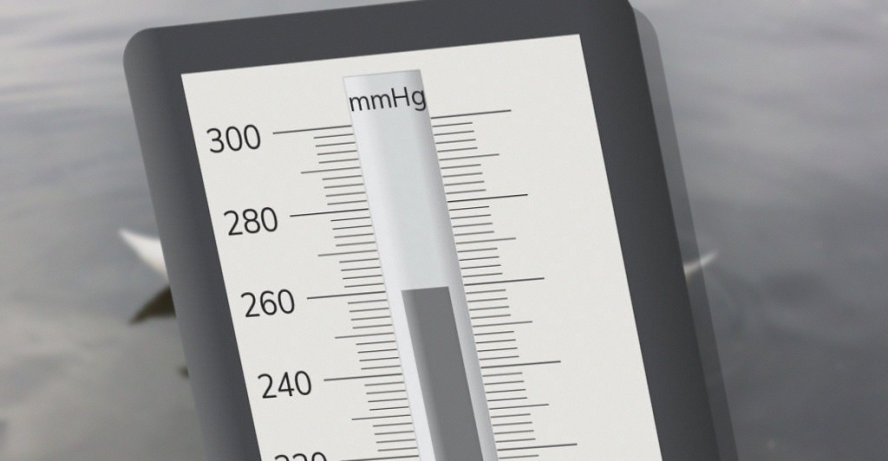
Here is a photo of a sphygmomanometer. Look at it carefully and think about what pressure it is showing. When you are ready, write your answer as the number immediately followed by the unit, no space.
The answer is 260mmHg
